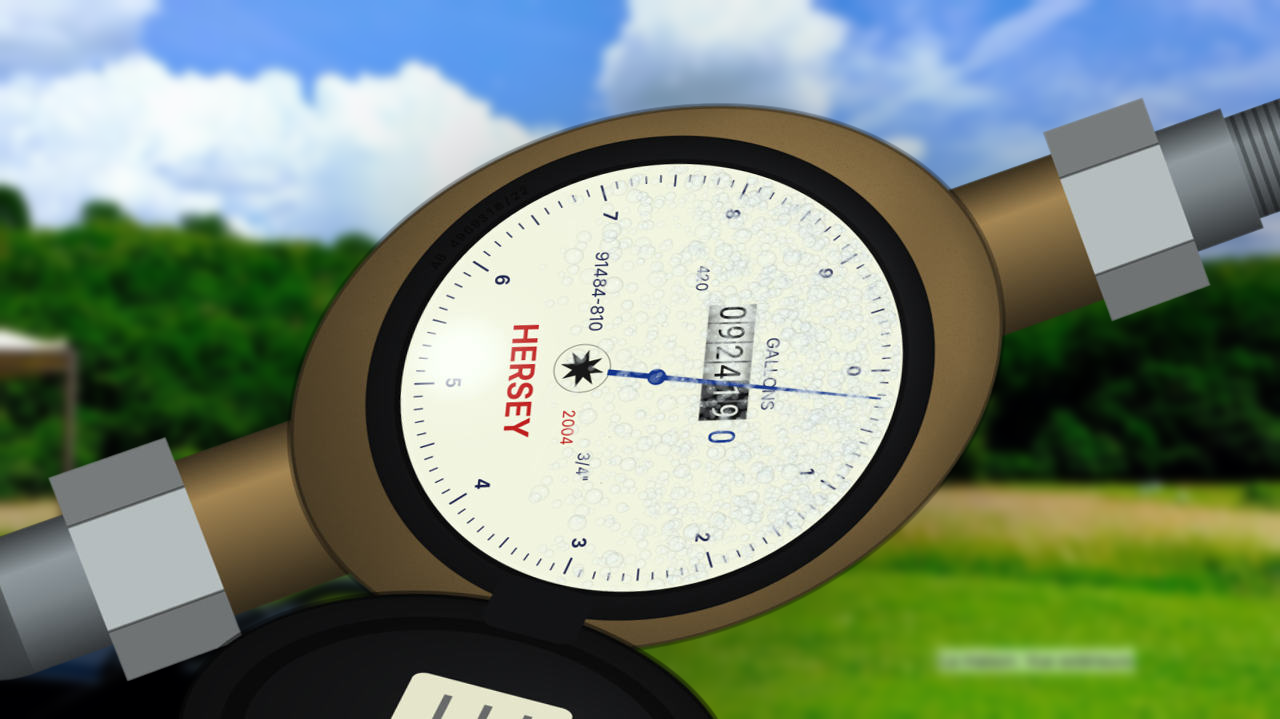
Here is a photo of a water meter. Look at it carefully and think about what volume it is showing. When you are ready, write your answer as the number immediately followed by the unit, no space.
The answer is 924190.2gal
